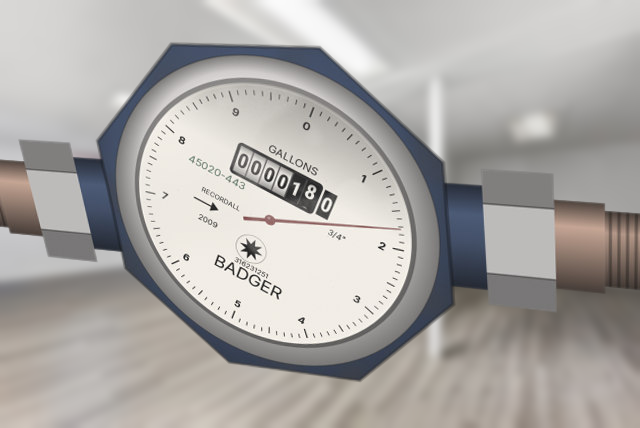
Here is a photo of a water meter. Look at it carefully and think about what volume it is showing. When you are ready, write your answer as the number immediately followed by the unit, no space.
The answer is 181.7gal
